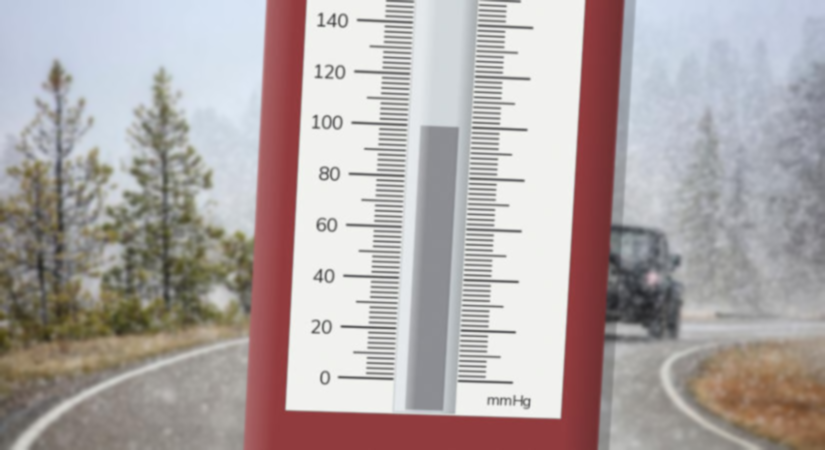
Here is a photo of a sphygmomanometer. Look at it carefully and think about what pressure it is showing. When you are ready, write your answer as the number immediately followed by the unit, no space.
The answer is 100mmHg
